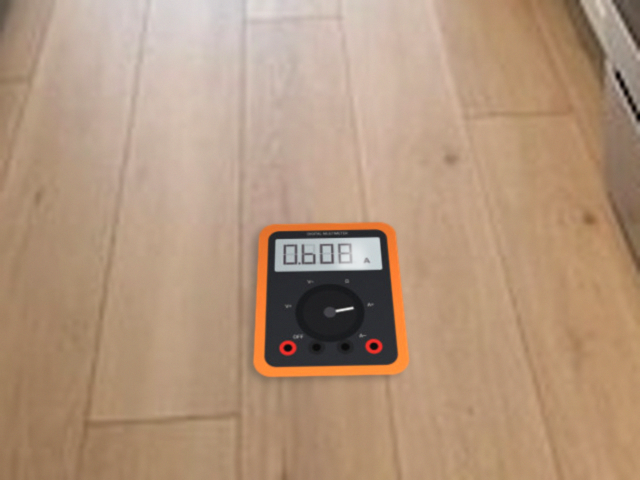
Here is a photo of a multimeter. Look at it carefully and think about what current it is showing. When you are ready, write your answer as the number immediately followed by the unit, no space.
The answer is 0.608A
